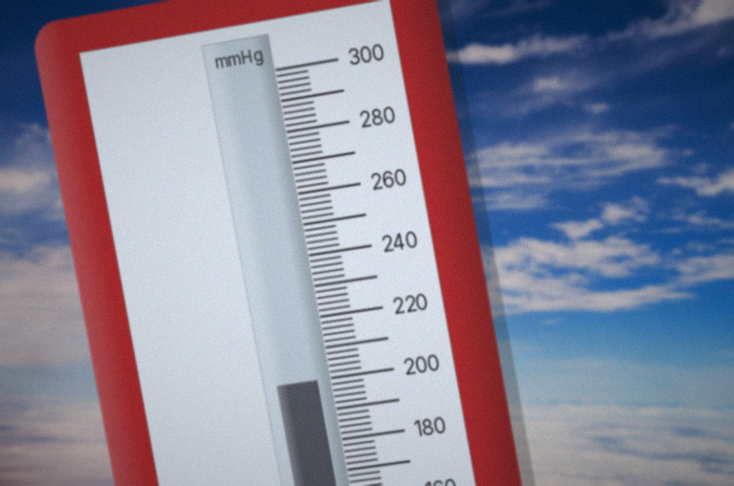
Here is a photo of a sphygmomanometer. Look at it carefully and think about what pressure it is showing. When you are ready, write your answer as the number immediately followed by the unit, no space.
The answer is 200mmHg
